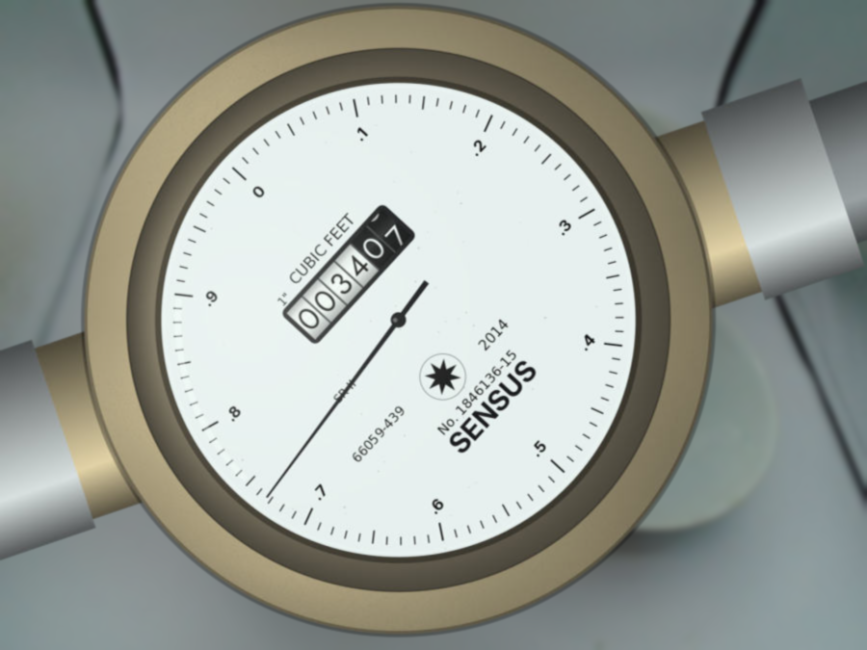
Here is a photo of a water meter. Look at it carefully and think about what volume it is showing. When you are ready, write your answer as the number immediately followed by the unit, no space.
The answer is 3406.73ft³
